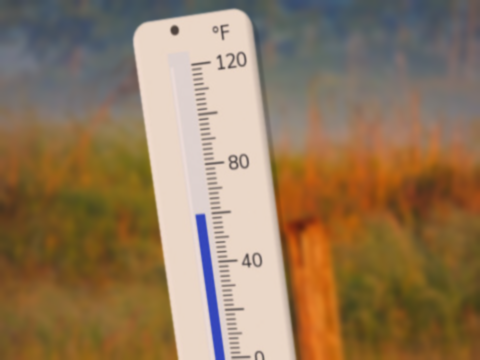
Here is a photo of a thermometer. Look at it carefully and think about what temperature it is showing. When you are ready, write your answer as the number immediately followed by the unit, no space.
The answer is 60°F
